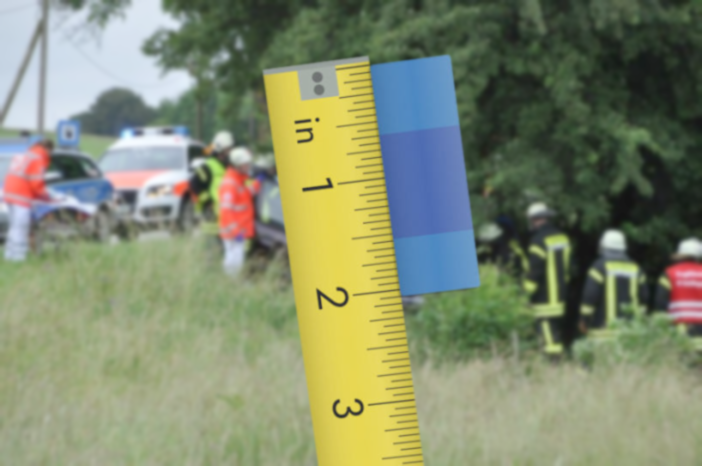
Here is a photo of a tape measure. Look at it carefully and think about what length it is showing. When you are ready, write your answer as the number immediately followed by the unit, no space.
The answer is 2.0625in
